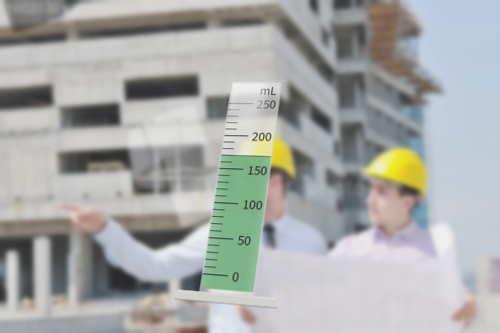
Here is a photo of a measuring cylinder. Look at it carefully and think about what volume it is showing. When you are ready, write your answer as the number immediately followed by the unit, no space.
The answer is 170mL
